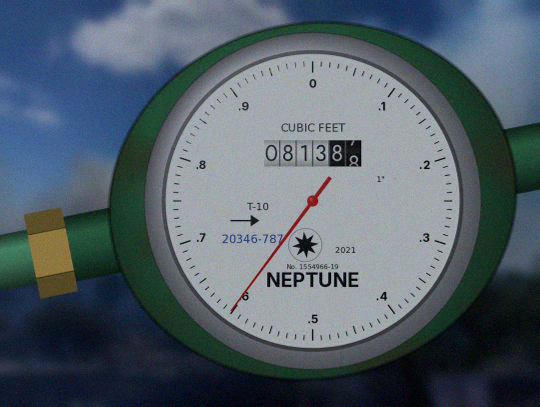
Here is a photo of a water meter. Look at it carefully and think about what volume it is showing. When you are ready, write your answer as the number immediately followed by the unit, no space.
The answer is 81387.60ft³
